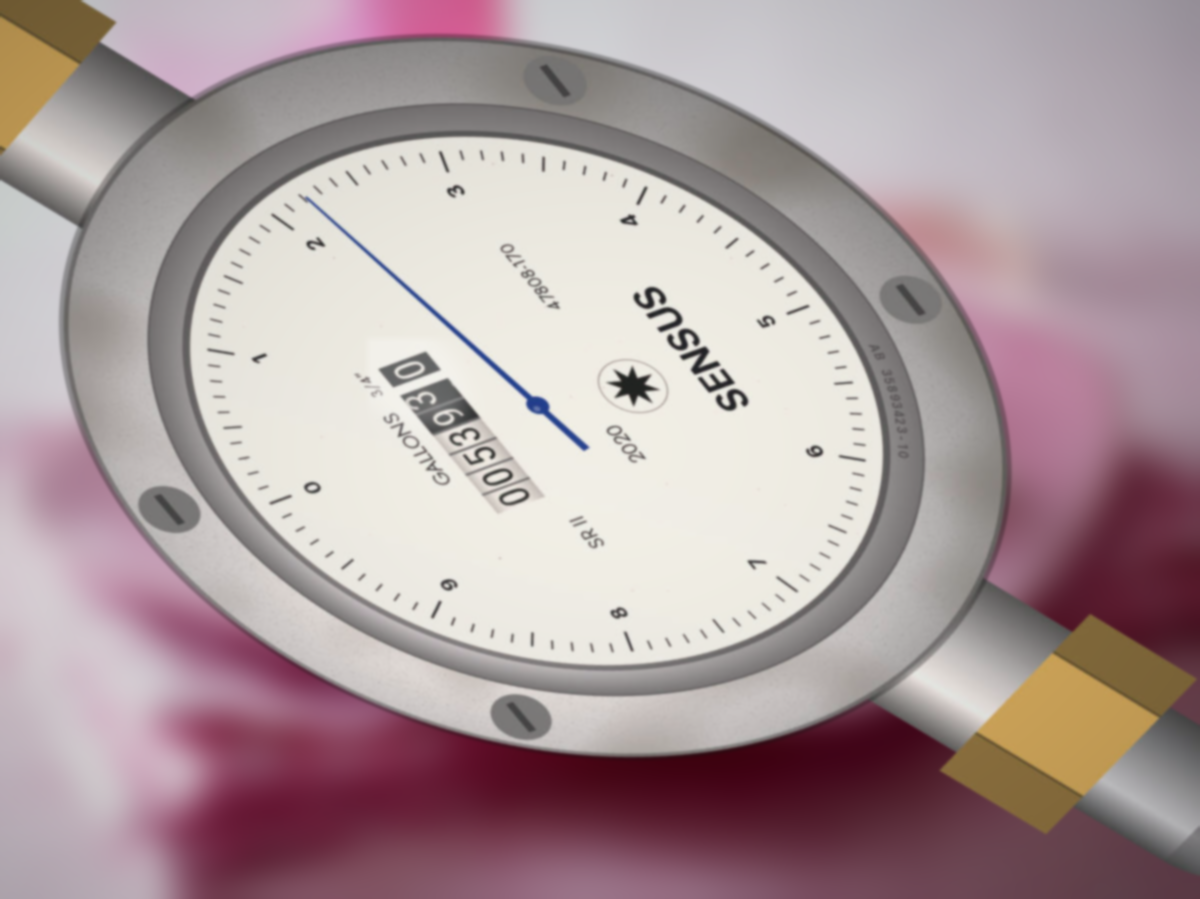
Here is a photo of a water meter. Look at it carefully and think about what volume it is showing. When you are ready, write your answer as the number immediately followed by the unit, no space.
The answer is 53932.2gal
